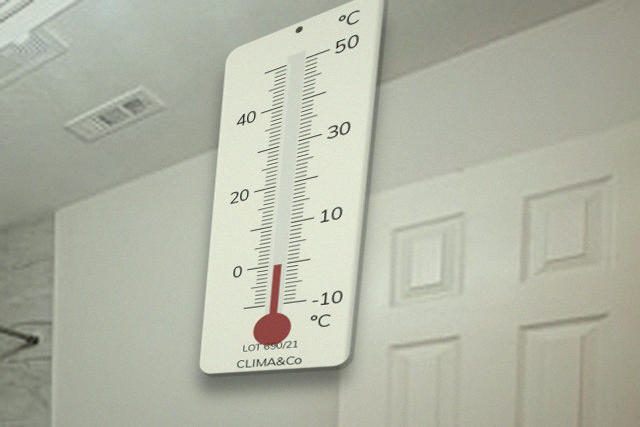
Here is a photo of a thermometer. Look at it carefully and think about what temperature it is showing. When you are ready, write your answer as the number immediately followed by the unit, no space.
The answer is 0°C
